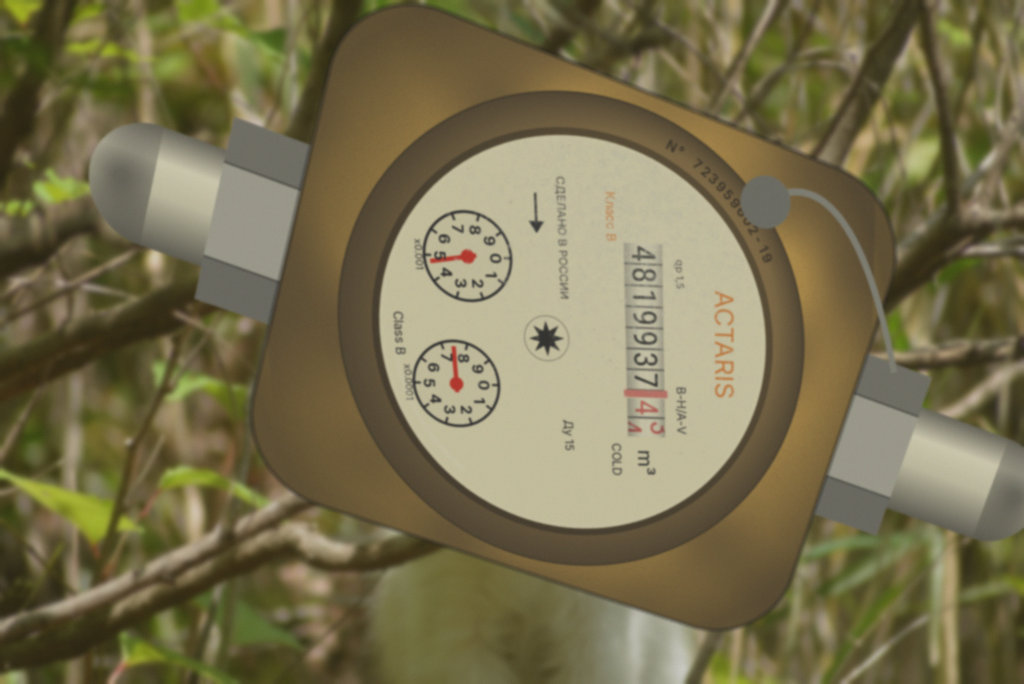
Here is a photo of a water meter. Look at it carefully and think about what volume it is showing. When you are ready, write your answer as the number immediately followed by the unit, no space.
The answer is 4819937.4347m³
